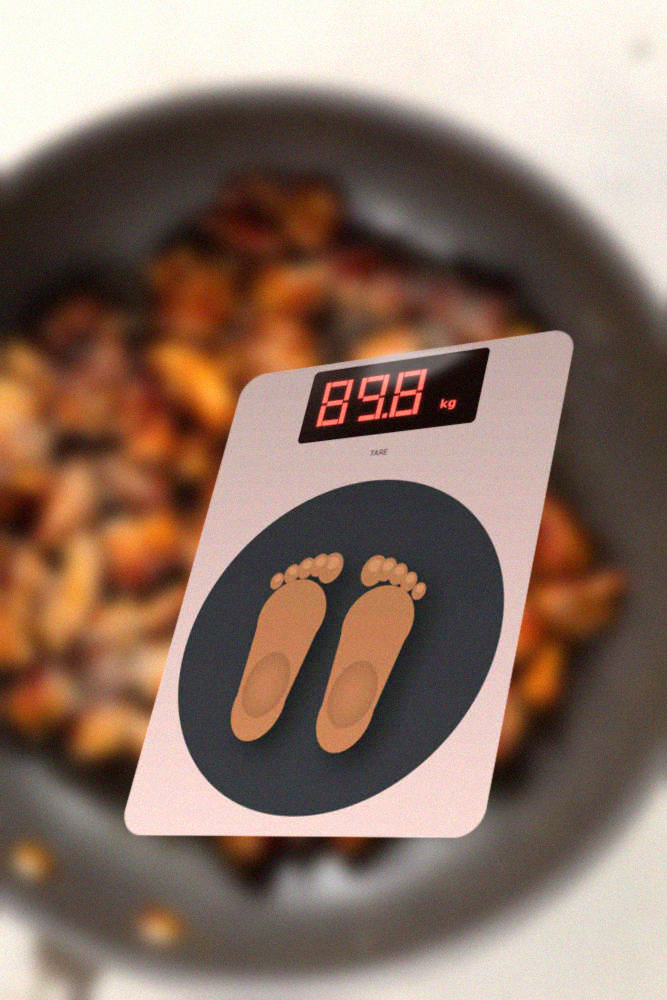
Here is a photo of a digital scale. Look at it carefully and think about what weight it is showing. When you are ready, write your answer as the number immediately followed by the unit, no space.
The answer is 89.8kg
